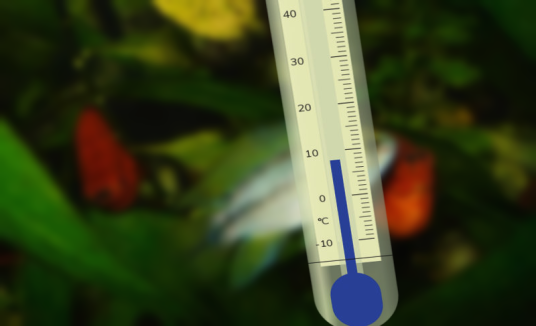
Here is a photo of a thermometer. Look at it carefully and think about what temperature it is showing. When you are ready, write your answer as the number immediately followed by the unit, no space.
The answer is 8°C
